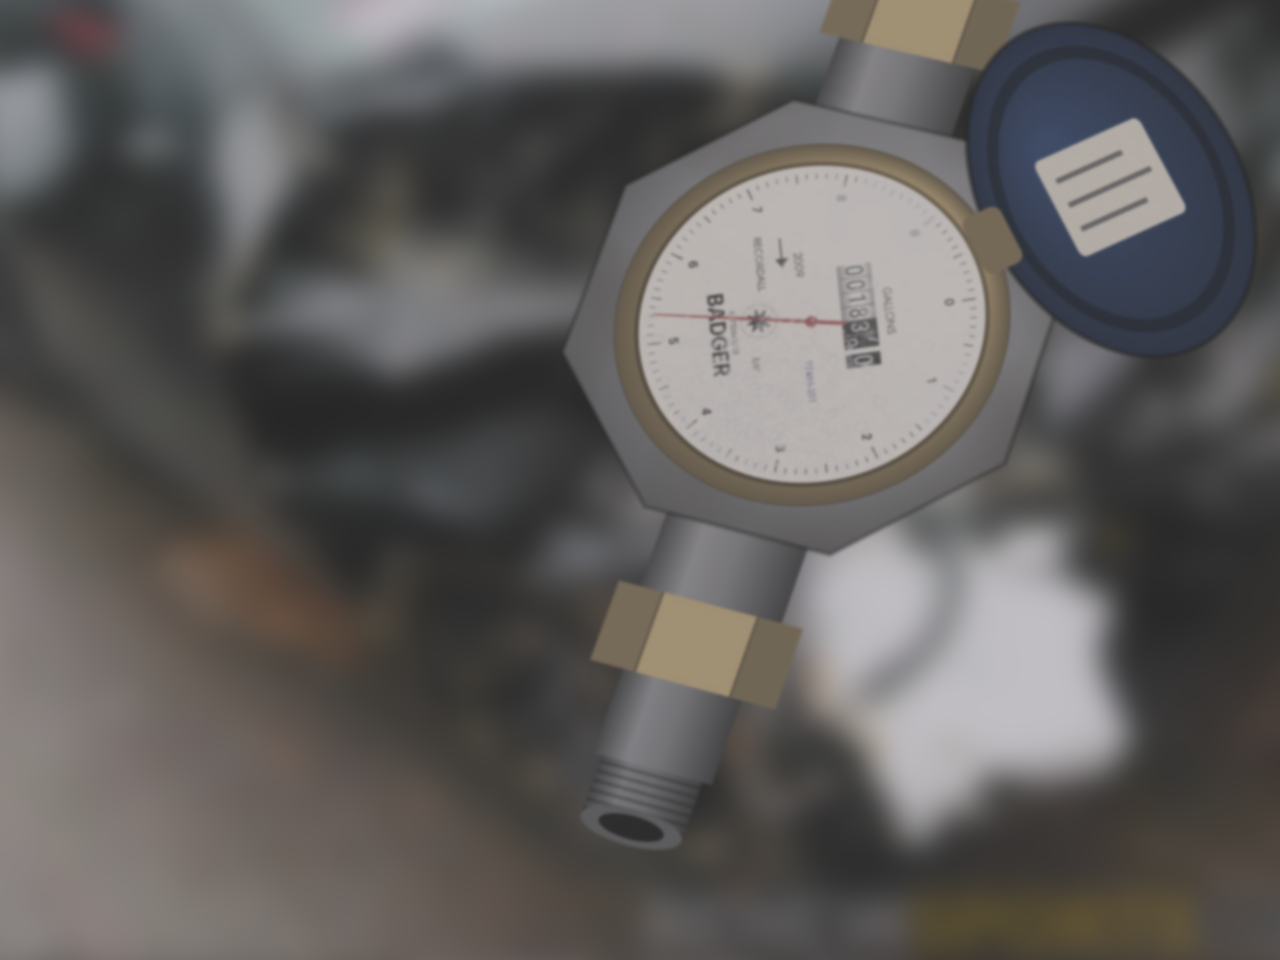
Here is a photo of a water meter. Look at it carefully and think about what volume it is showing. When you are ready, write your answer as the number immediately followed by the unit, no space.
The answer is 18375.3gal
